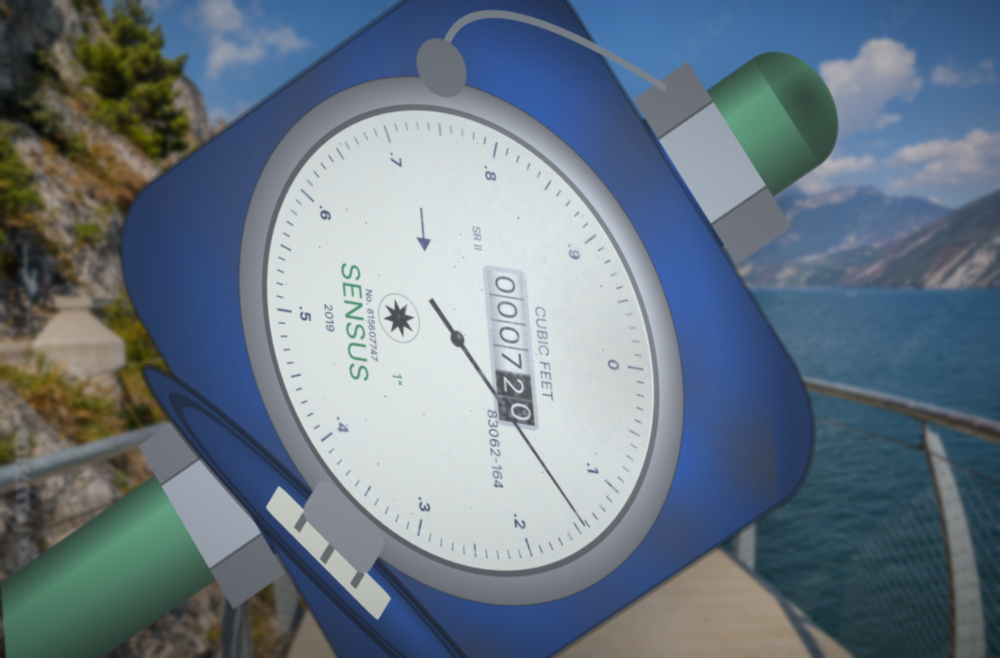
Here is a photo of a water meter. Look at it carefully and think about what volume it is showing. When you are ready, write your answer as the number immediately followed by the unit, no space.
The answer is 720.14ft³
